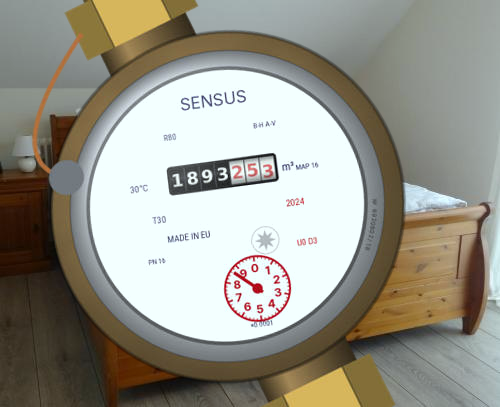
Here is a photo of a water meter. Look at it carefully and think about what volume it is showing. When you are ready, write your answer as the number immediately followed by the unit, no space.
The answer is 1893.2528m³
